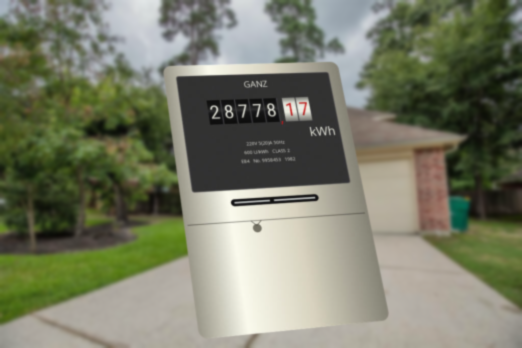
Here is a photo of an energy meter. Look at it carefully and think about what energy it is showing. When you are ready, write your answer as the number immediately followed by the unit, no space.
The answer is 28778.17kWh
